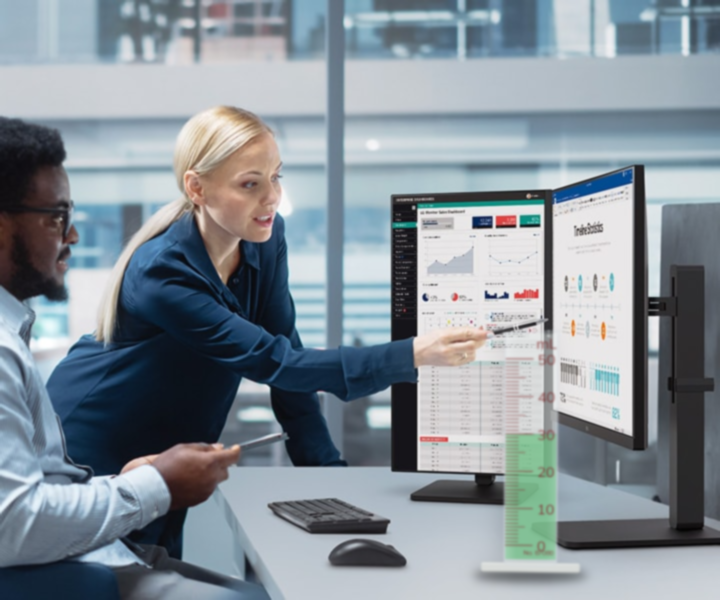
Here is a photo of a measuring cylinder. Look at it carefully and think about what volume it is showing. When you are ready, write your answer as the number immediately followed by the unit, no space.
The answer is 30mL
